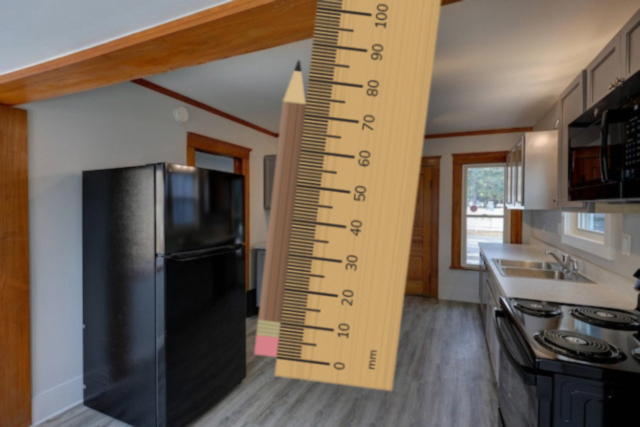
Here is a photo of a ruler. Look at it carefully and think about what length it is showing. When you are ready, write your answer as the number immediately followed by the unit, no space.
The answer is 85mm
